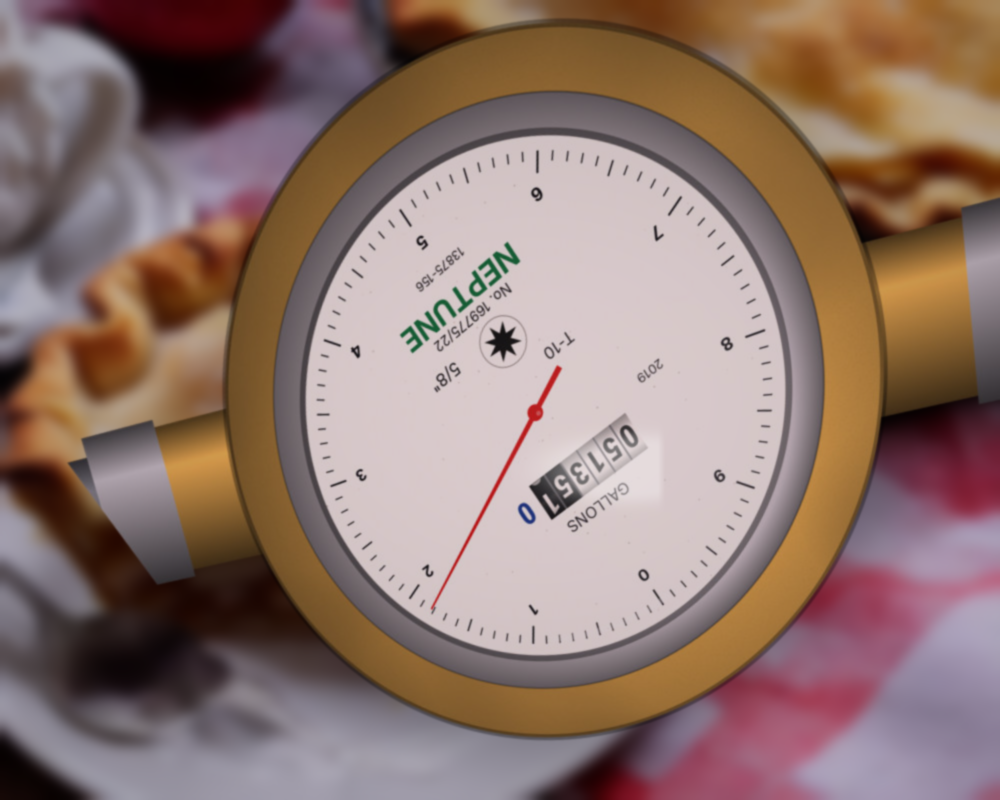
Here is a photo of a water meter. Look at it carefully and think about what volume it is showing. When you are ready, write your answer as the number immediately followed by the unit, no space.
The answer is 513511.8gal
